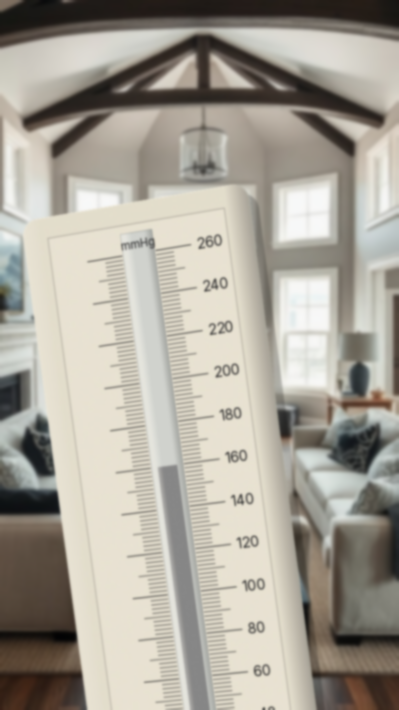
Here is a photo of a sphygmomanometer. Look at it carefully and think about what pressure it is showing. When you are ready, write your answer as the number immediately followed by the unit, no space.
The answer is 160mmHg
